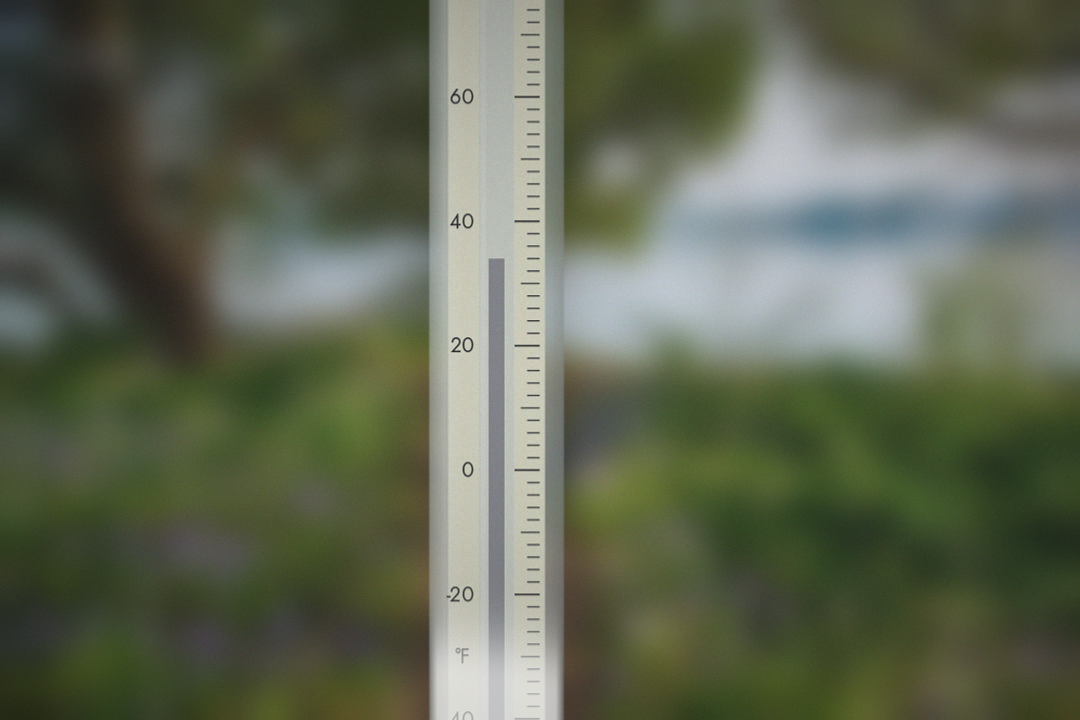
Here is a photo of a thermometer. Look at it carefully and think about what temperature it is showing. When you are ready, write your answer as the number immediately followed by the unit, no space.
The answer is 34°F
